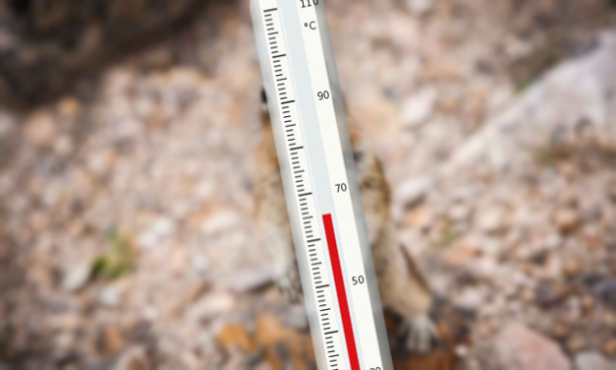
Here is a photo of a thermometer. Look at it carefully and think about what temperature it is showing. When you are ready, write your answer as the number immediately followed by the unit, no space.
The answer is 65°C
